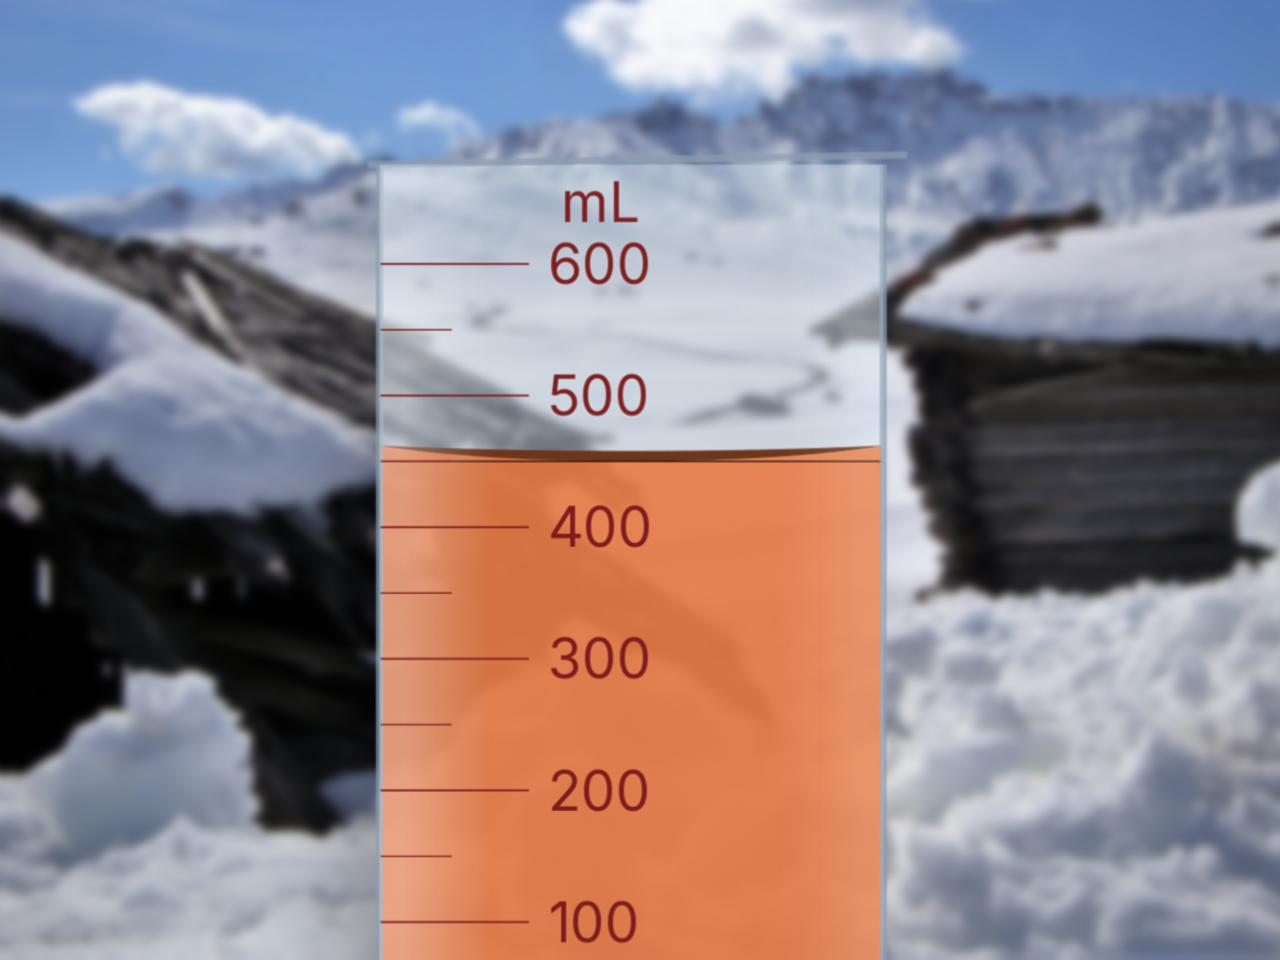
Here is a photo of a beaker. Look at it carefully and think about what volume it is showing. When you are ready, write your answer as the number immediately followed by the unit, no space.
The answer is 450mL
